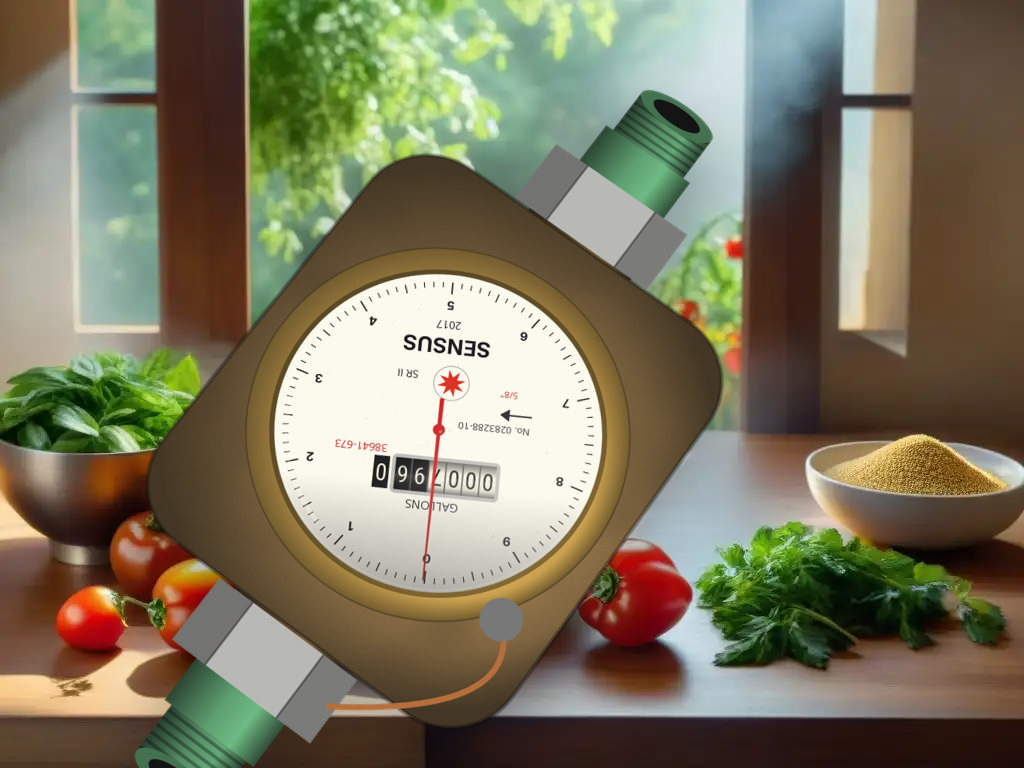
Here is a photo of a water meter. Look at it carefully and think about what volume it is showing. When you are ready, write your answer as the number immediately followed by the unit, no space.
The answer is 7960.0gal
